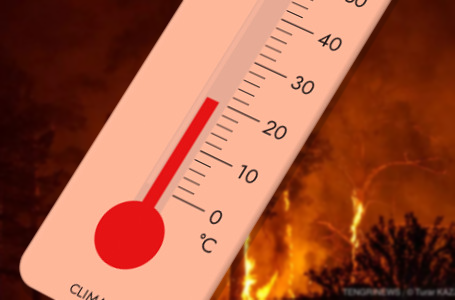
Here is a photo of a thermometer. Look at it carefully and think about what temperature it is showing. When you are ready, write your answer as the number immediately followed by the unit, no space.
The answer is 20°C
